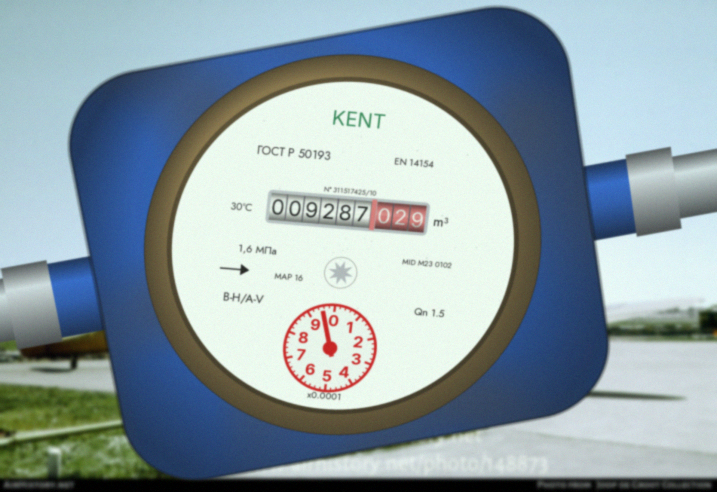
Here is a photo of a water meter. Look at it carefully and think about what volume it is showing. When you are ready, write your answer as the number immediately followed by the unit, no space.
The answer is 9287.0289m³
